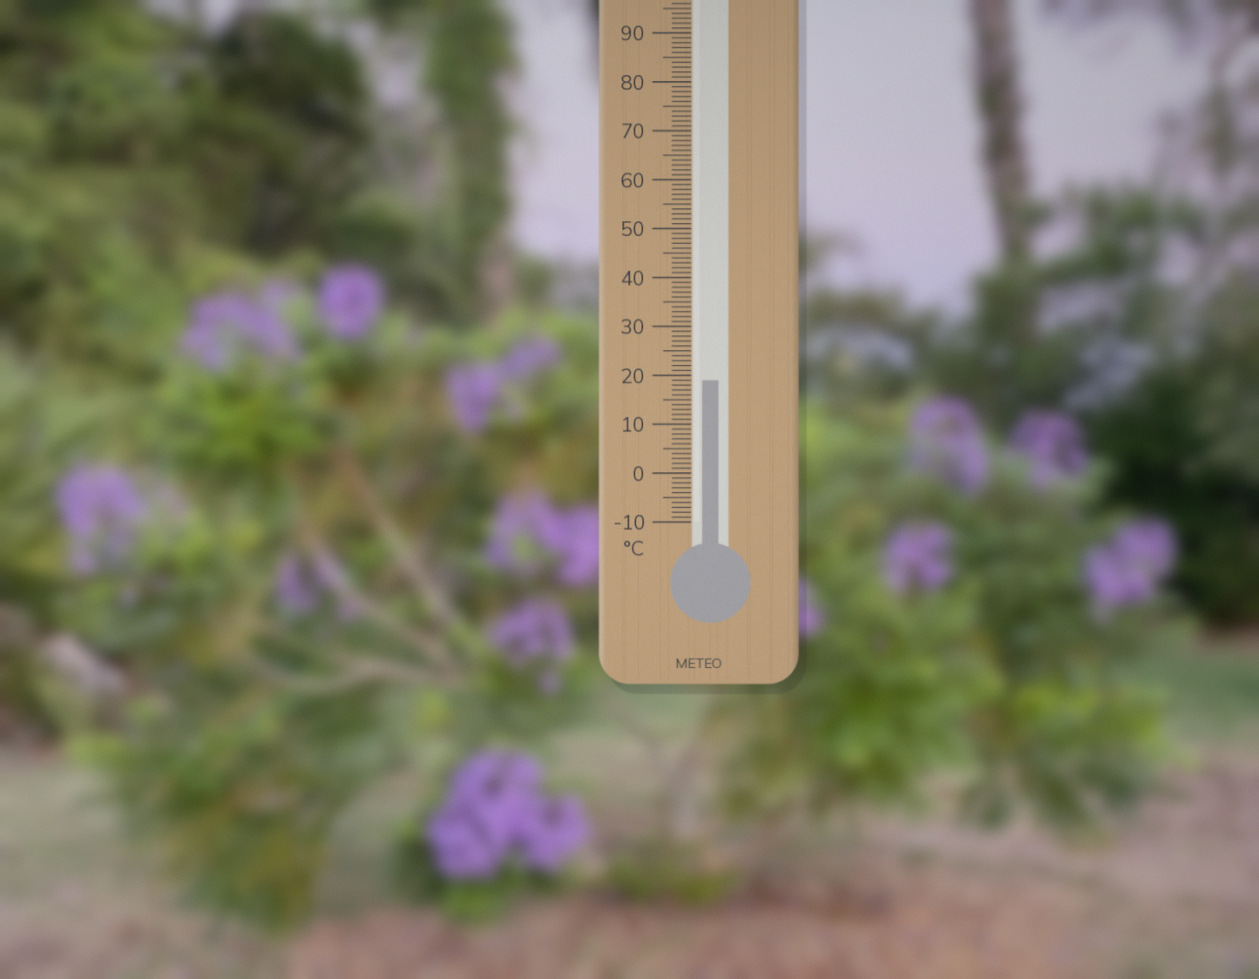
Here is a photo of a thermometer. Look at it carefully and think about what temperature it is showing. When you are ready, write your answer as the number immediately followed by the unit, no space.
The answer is 19°C
